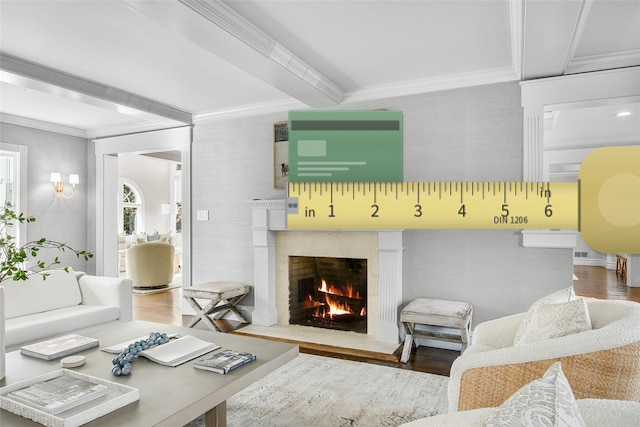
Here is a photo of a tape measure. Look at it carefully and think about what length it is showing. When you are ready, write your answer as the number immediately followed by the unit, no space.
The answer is 2.625in
